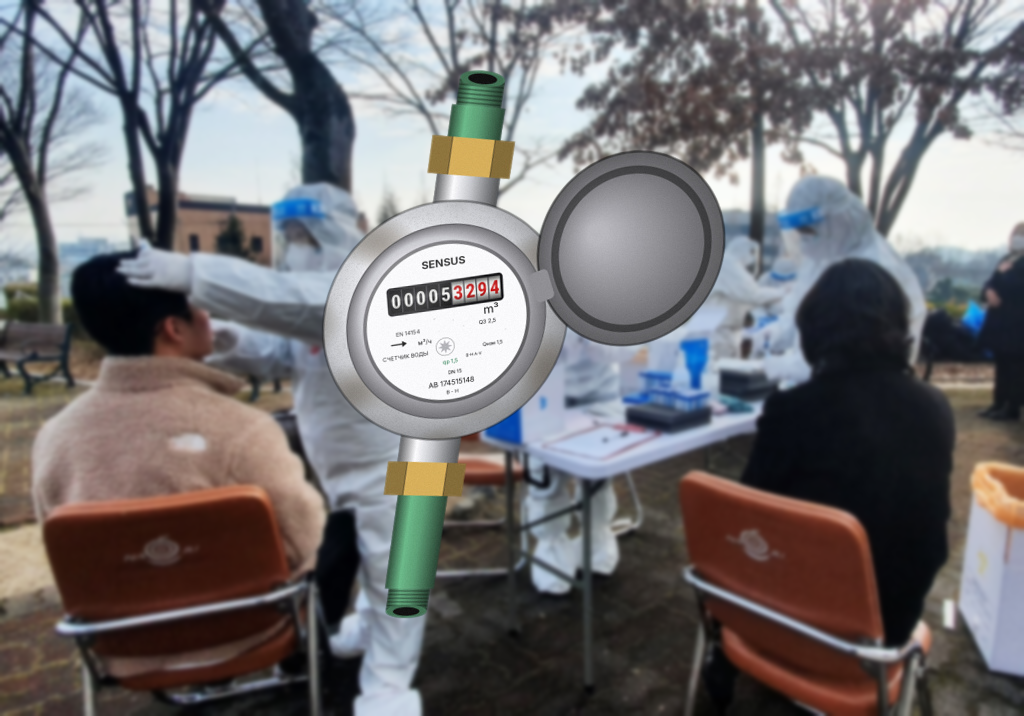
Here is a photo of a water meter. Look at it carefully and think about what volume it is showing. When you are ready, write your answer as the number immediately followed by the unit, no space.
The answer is 5.3294m³
